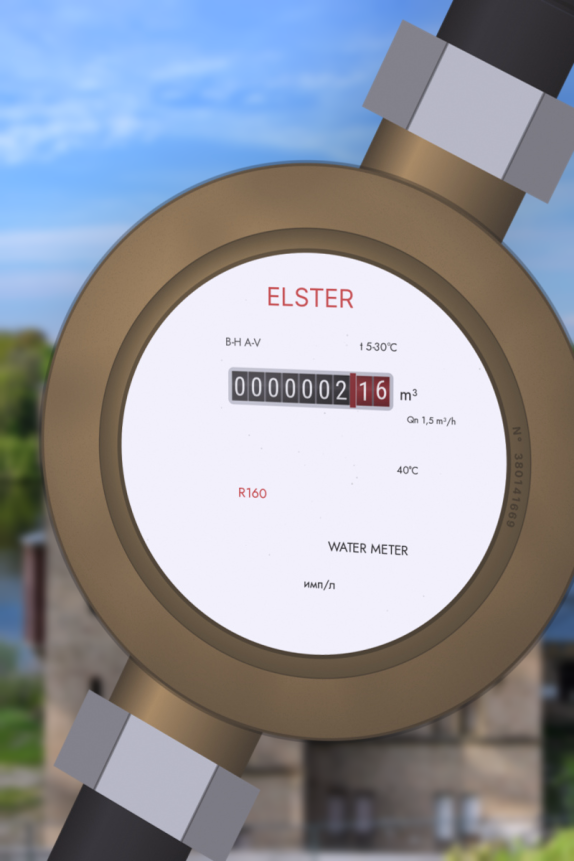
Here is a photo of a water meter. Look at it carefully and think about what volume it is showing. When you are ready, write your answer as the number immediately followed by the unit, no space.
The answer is 2.16m³
